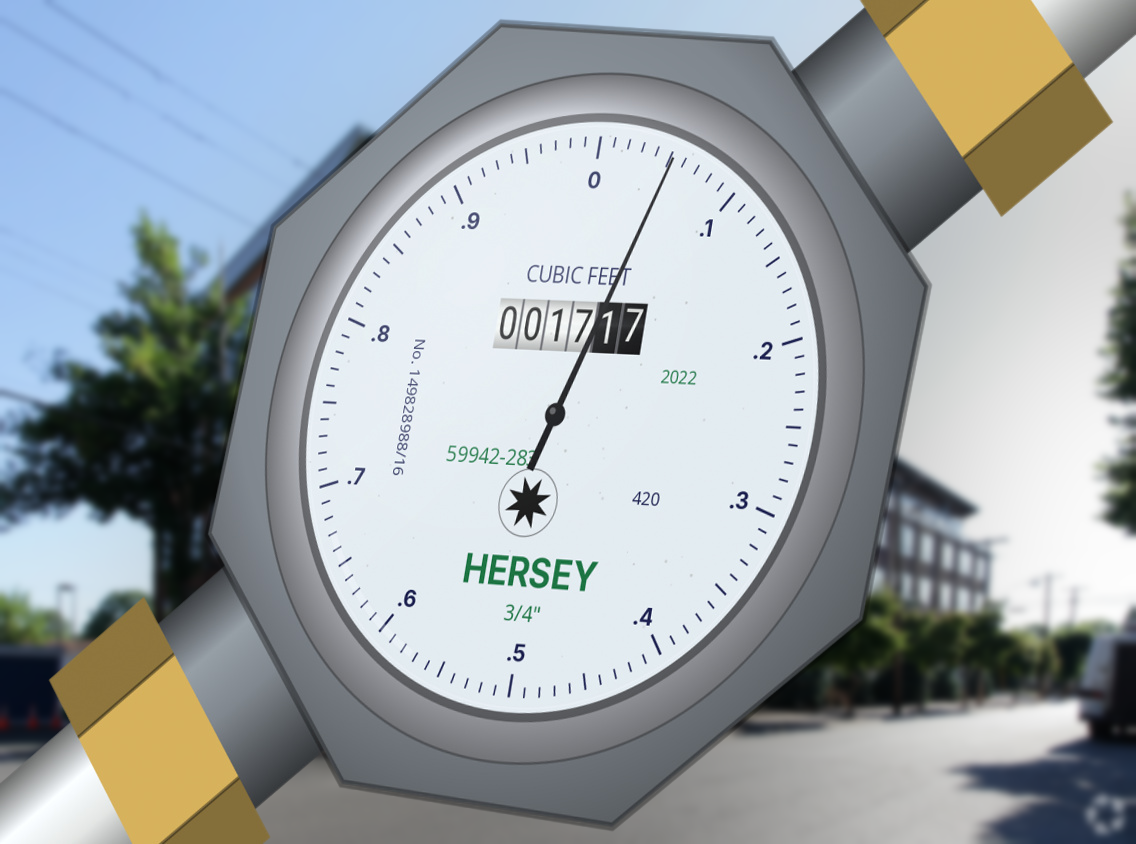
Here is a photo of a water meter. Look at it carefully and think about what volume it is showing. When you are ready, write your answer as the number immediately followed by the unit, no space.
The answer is 1717.05ft³
